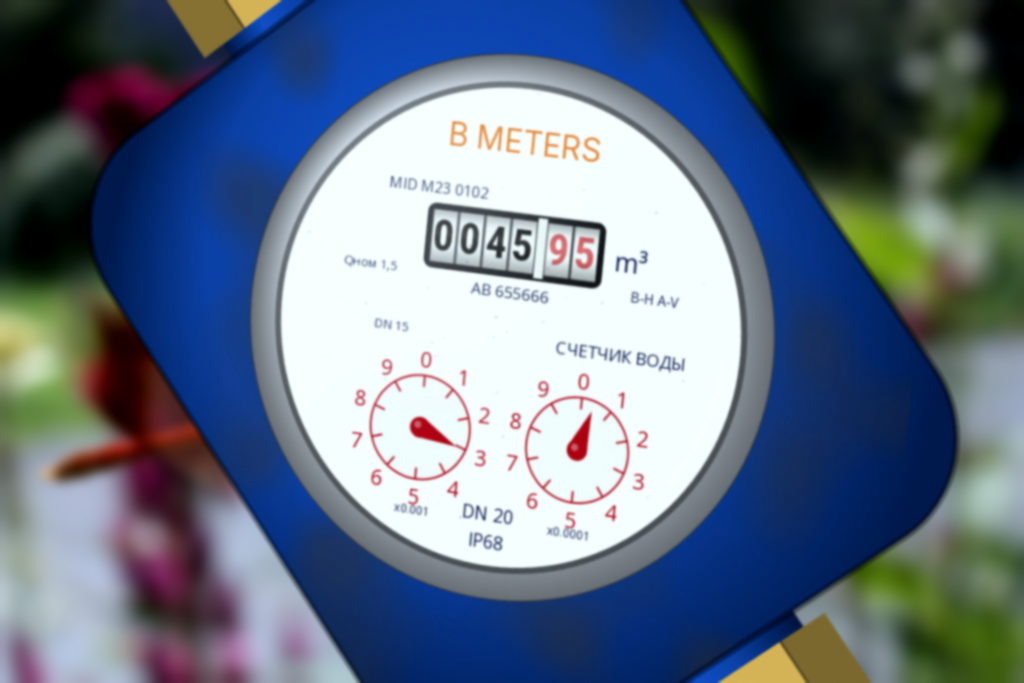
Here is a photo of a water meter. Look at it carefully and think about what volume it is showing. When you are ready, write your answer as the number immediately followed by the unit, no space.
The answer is 45.9530m³
